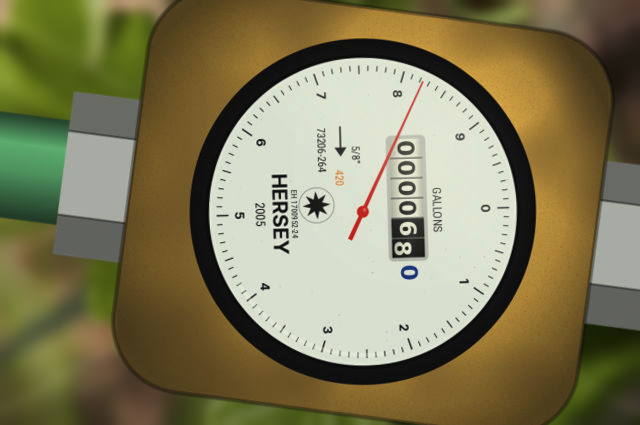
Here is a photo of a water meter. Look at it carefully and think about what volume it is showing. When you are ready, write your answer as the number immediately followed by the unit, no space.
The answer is 678.2gal
